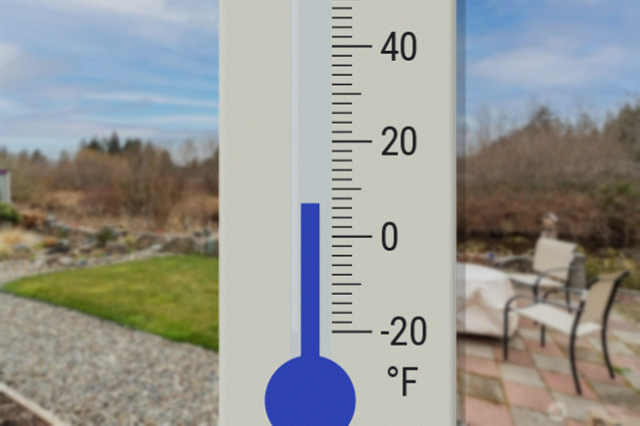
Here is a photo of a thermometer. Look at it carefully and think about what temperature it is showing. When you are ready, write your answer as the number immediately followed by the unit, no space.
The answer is 7°F
